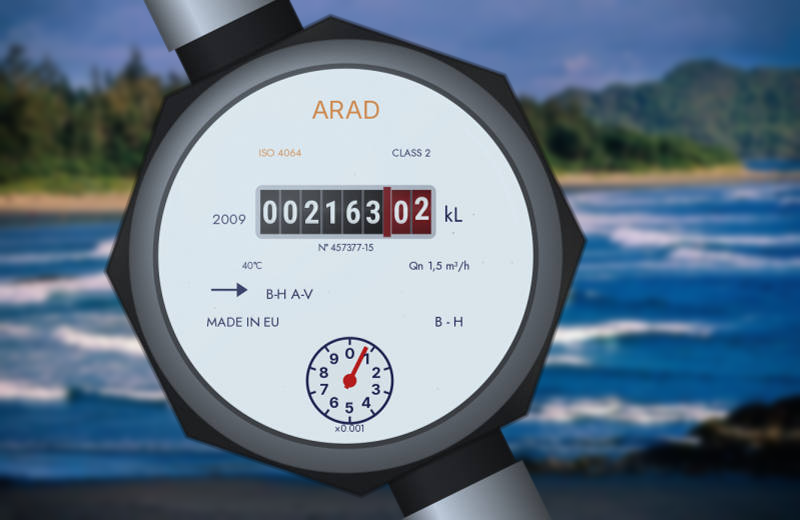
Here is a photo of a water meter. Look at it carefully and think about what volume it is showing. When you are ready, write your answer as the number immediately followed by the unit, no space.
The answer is 2163.020kL
